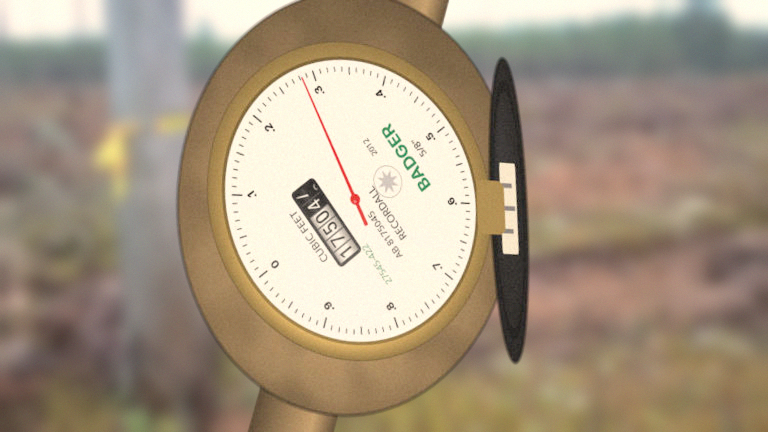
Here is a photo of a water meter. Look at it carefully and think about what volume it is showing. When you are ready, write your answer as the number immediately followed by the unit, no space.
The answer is 175047.28ft³
